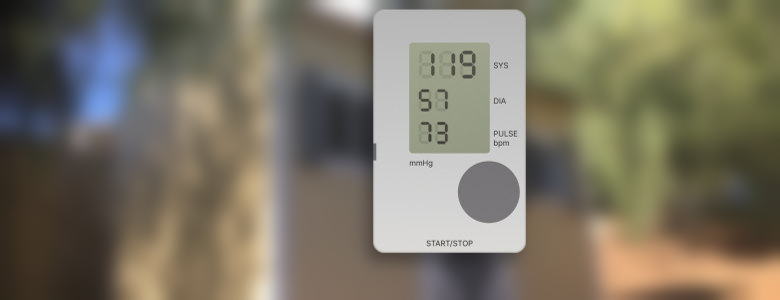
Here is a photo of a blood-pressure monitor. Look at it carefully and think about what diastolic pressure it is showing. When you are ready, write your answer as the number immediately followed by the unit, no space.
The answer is 57mmHg
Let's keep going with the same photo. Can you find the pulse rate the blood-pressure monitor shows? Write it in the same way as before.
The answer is 73bpm
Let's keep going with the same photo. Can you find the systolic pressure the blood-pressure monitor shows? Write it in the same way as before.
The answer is 119mmHg
